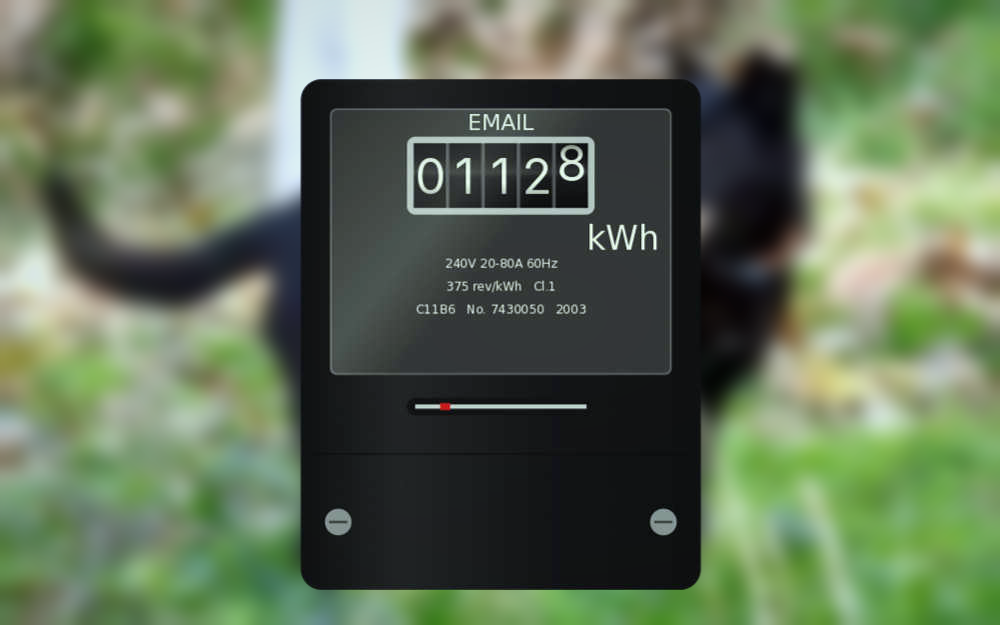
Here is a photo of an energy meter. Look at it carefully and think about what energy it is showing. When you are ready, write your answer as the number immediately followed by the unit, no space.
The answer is 1128kWh
